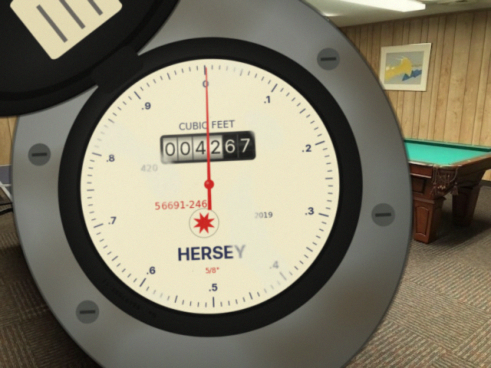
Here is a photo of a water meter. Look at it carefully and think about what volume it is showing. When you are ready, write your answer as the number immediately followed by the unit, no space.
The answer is 4267.00ft³
